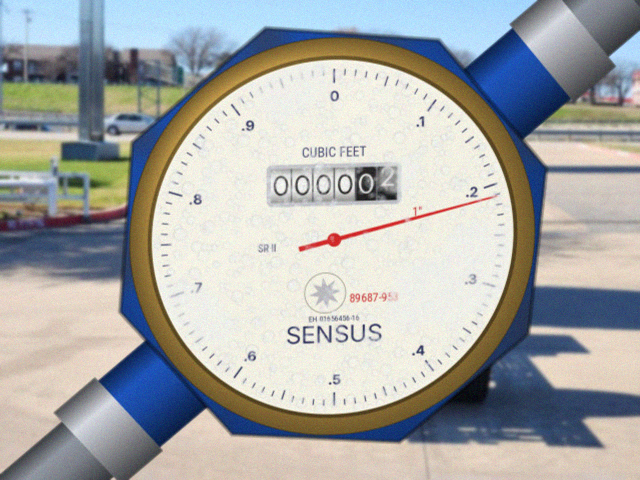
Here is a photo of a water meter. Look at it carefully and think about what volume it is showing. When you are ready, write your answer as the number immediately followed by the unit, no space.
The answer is 2.21ft³
